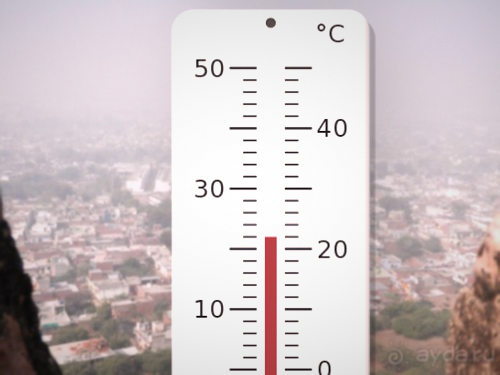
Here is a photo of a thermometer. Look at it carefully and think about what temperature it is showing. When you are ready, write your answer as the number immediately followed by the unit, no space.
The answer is 22°C
